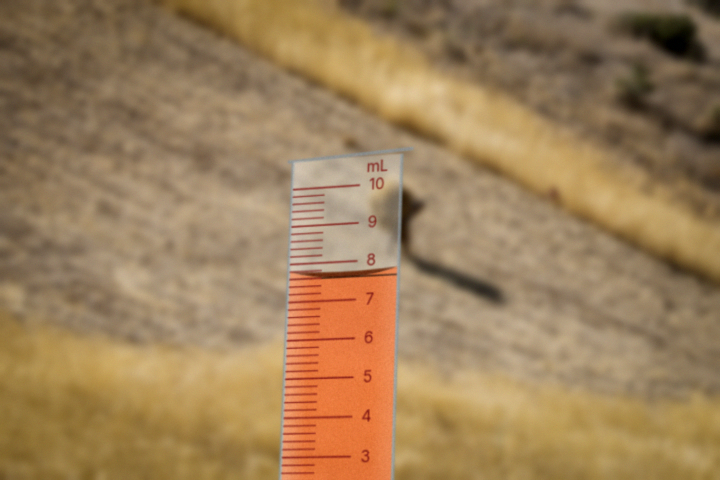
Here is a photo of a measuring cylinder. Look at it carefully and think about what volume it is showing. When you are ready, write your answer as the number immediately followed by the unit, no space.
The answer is 7.6mL
